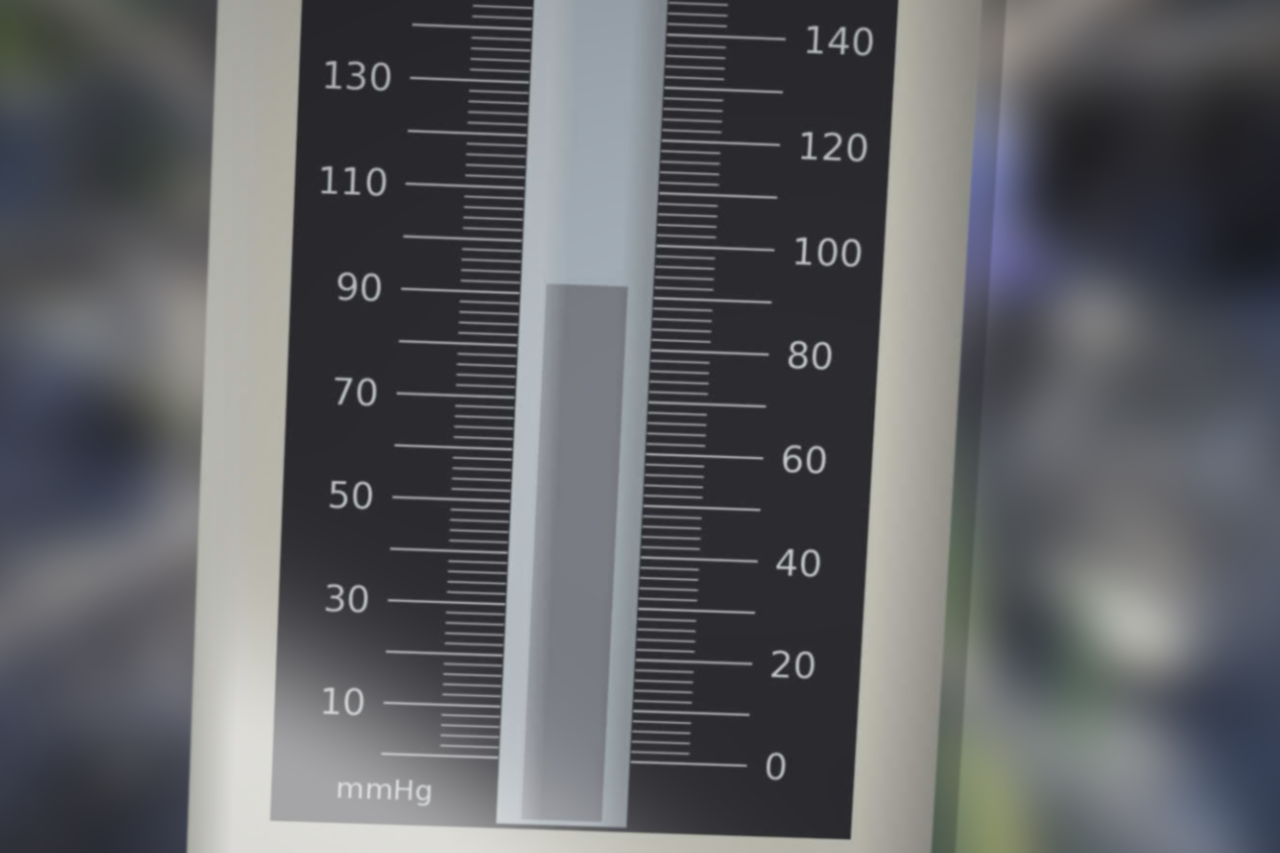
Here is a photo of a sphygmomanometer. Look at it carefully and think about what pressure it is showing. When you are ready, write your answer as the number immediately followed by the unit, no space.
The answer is 92mmHg
